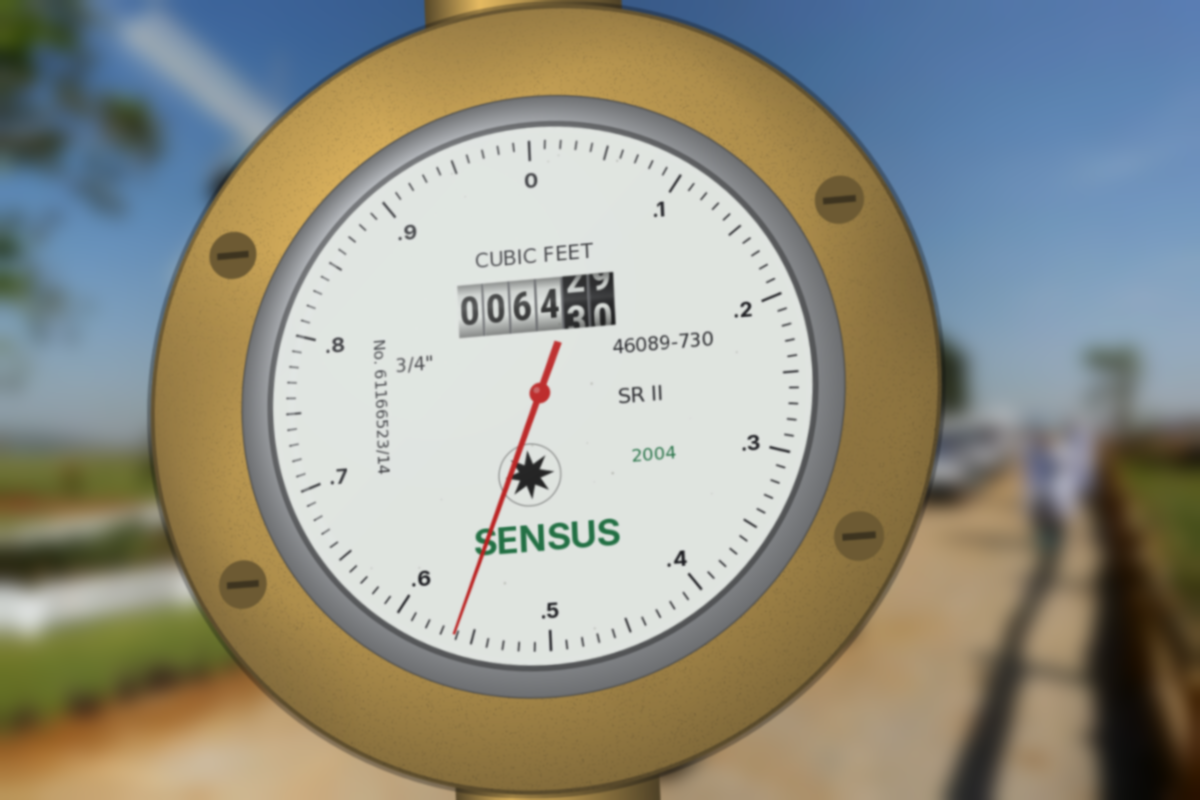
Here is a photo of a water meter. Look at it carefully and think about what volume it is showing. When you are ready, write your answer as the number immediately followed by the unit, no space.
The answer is 6429.56ft³
